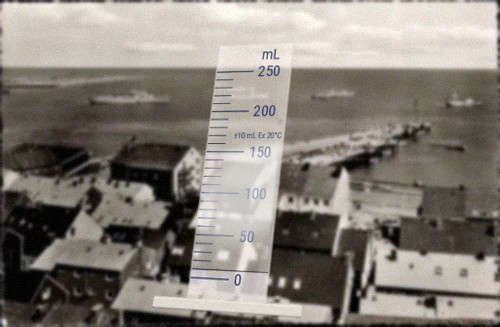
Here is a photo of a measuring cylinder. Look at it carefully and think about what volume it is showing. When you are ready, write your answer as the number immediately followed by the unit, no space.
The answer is 10mL
